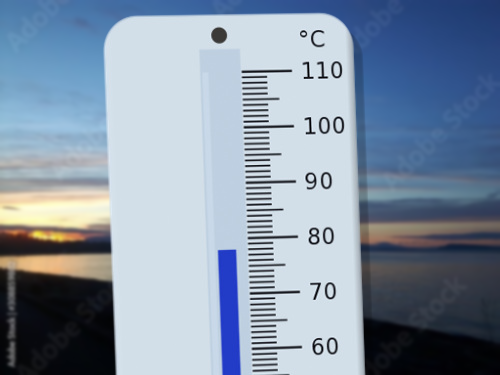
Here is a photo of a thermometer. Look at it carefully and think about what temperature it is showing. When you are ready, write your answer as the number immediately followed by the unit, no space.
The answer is 78°C
